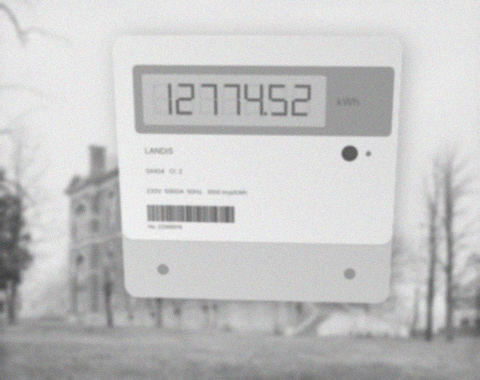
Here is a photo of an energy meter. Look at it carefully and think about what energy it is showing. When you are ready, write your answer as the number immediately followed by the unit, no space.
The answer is 12774.52kWh
